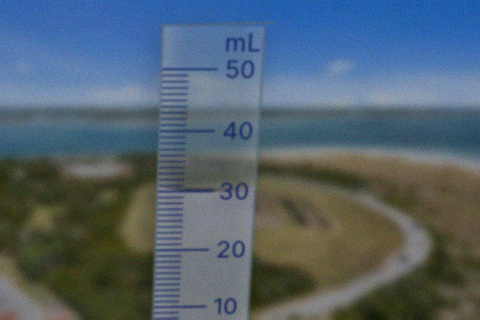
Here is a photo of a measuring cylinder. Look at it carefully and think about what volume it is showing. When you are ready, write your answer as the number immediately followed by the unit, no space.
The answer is 30mL
